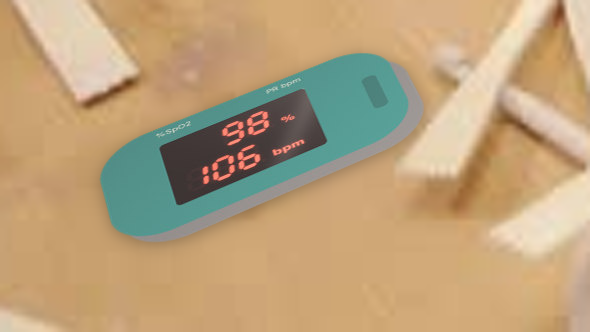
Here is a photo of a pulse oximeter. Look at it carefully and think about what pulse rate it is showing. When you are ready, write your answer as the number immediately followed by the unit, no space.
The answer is 106bpm
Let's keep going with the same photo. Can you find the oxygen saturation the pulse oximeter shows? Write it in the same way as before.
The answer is 98%
